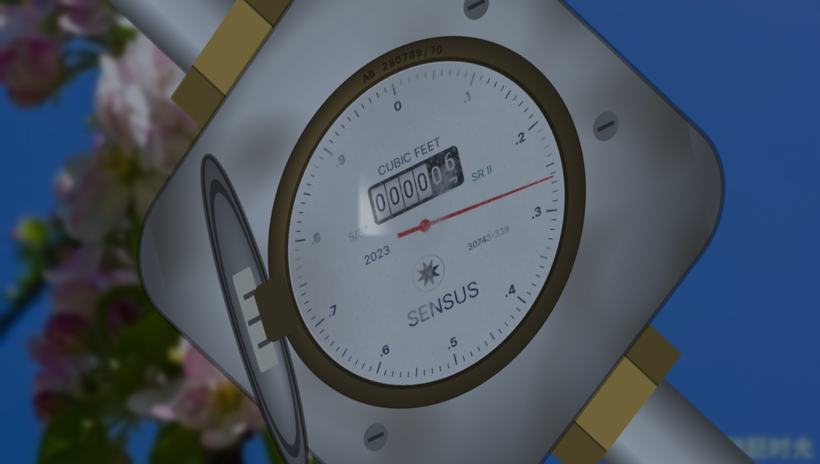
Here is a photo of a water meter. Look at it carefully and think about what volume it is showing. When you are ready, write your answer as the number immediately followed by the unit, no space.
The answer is 6.26ft³
